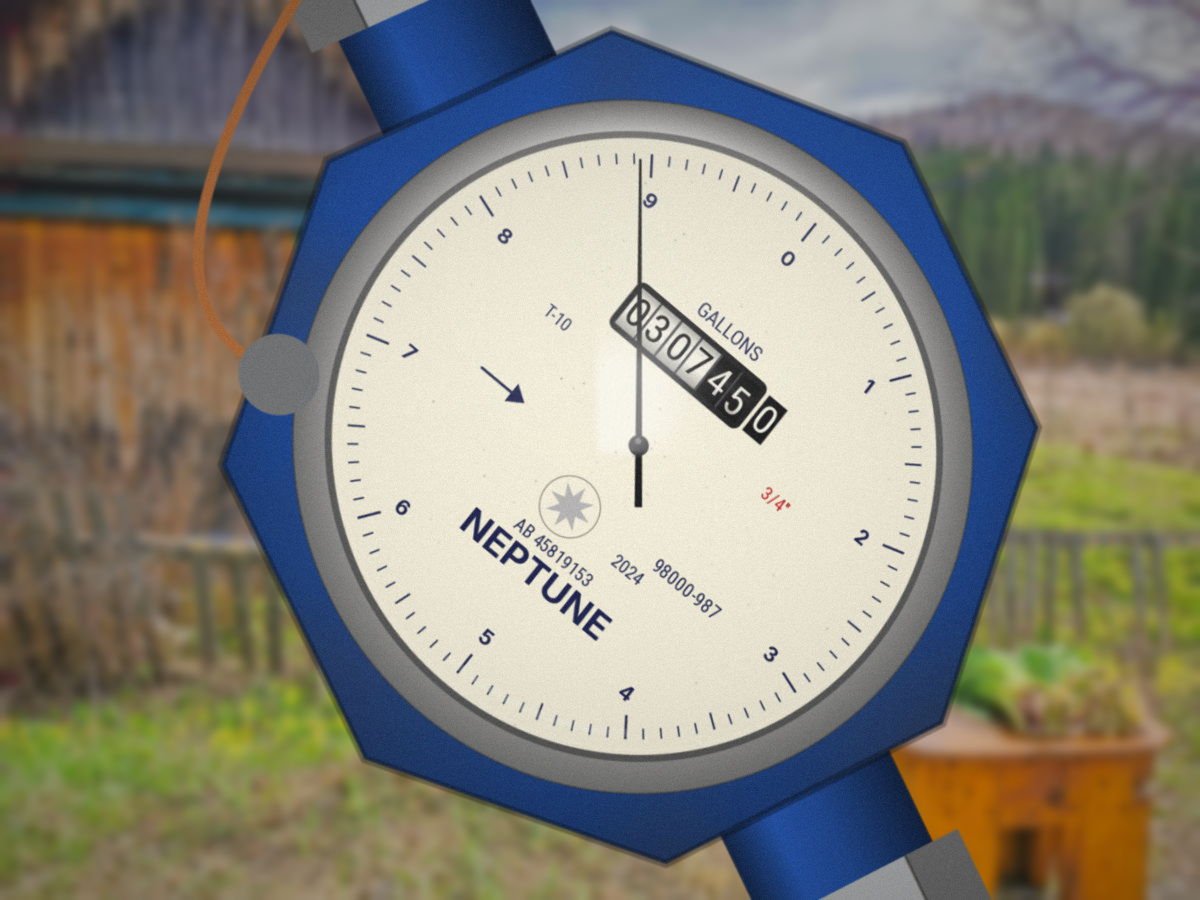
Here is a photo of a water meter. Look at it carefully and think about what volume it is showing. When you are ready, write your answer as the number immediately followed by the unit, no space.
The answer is 307448.9gal
